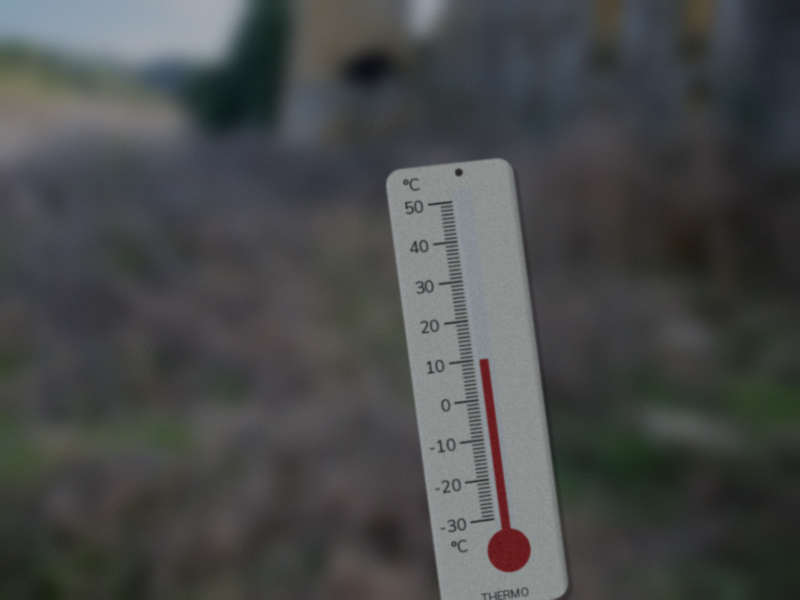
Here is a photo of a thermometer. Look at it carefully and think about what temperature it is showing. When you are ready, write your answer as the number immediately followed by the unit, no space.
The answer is 10°C
